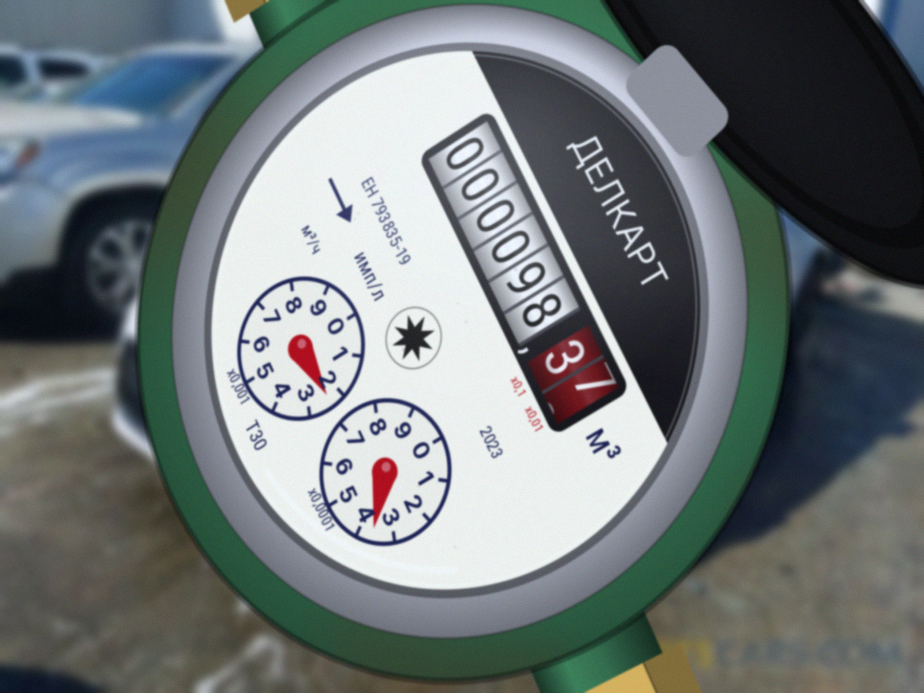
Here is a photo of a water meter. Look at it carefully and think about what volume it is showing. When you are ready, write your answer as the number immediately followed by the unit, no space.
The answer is 98.3723m³
